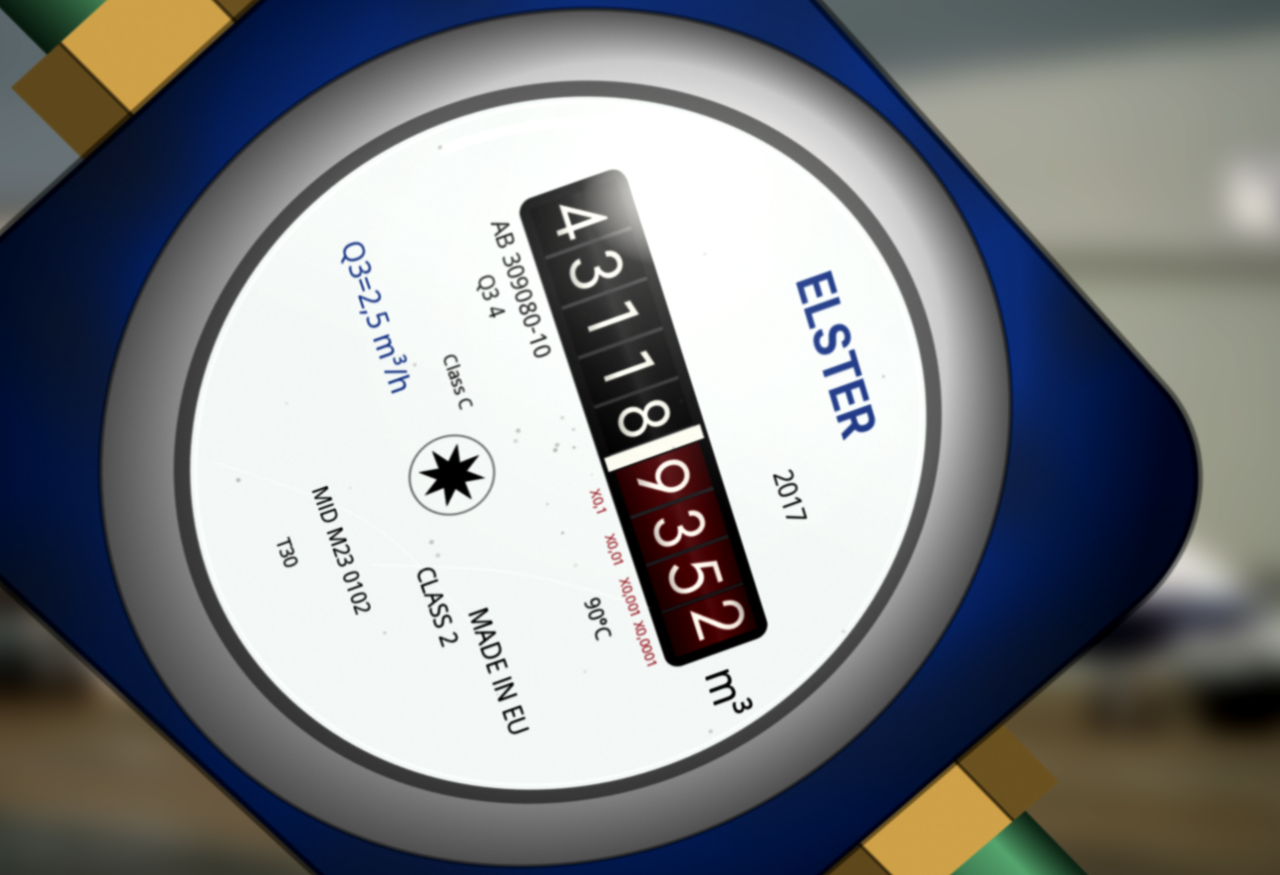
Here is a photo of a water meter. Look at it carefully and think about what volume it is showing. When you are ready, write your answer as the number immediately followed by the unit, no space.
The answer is 43118.9352m³
